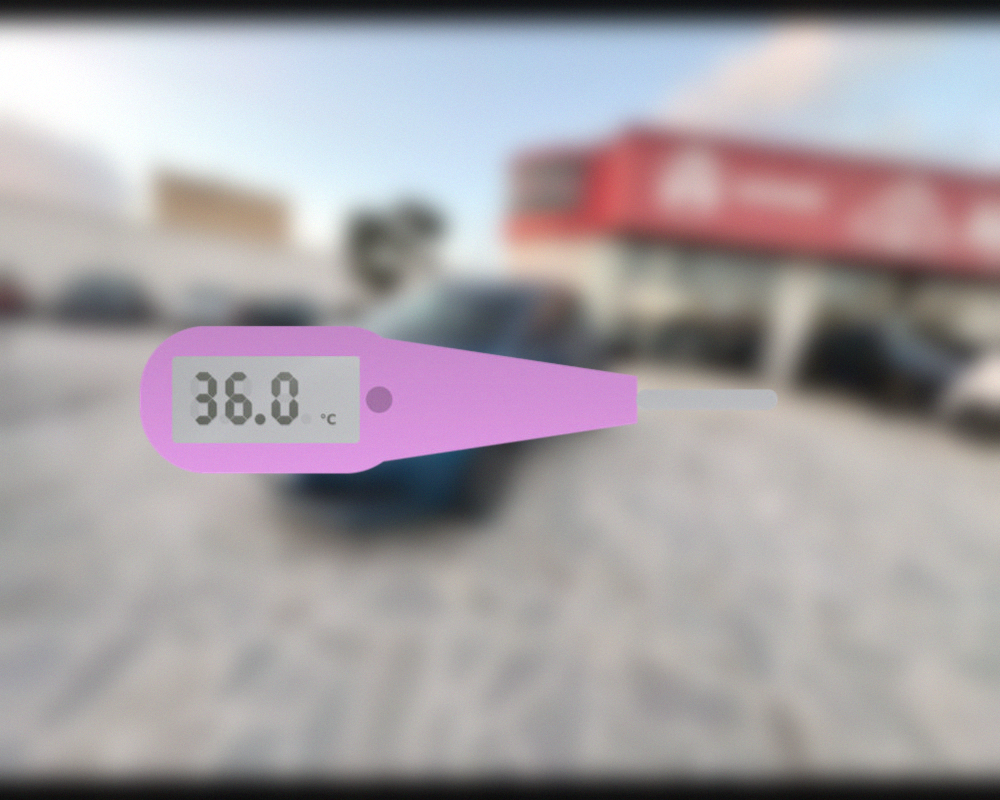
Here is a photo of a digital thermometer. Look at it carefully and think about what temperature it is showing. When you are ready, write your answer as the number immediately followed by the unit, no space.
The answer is 36.0°C
